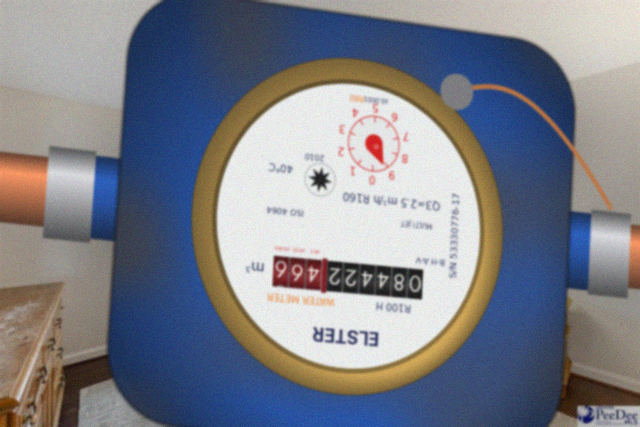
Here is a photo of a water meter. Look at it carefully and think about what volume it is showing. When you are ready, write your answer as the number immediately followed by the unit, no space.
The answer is 84422.4659m³
